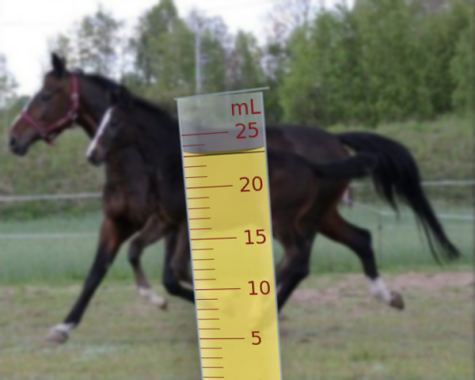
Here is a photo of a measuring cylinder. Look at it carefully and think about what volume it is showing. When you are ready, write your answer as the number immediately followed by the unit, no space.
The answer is 23mL
